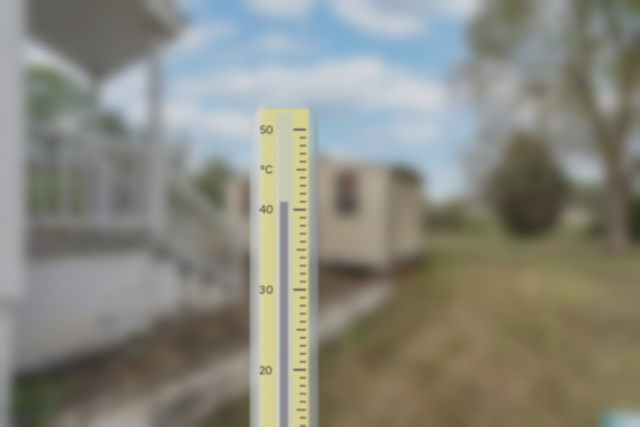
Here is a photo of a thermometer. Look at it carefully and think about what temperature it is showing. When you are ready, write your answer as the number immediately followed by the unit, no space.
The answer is 41°C
